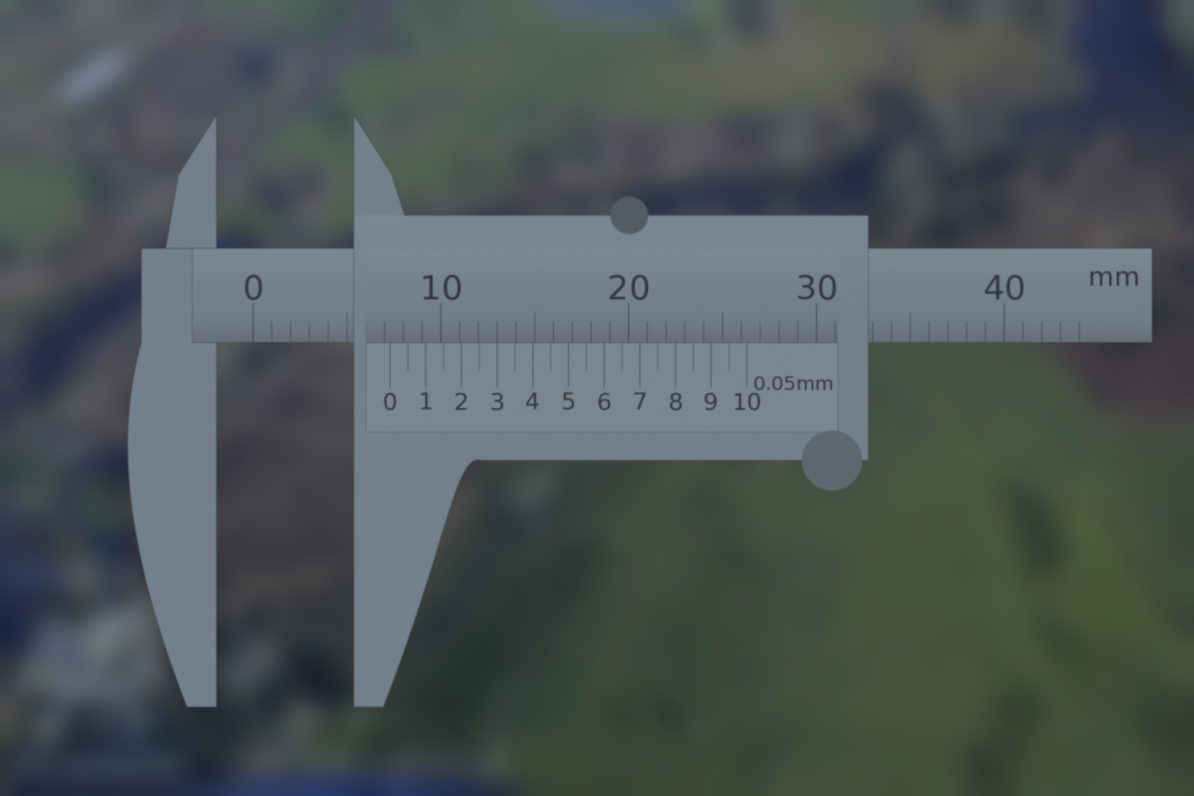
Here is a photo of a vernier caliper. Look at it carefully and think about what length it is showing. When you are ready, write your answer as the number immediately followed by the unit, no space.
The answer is 7.3mm
